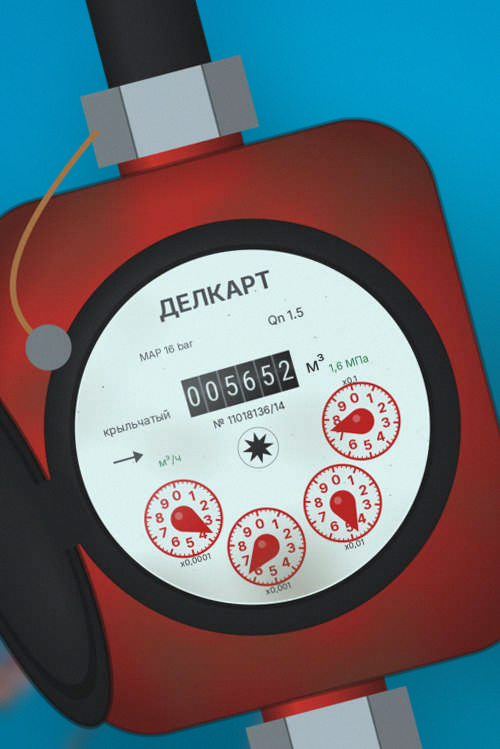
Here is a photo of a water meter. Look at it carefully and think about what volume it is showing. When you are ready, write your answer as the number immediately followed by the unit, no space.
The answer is 5652.7463m³
